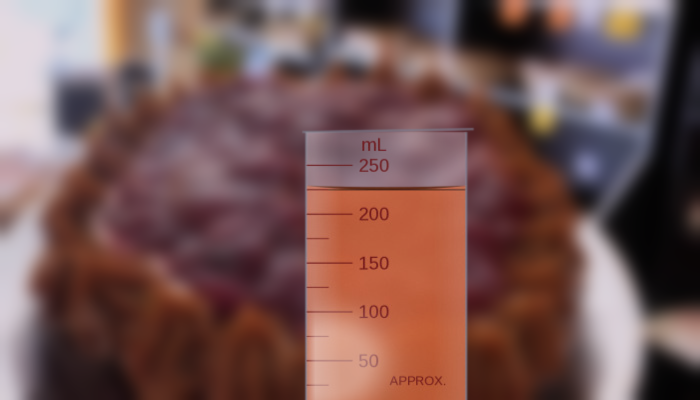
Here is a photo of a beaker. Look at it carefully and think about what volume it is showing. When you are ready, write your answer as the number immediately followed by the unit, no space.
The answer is 225mL
